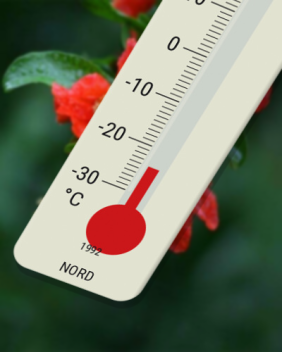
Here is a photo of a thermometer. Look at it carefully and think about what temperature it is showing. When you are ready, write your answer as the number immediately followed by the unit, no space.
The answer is -24°C
